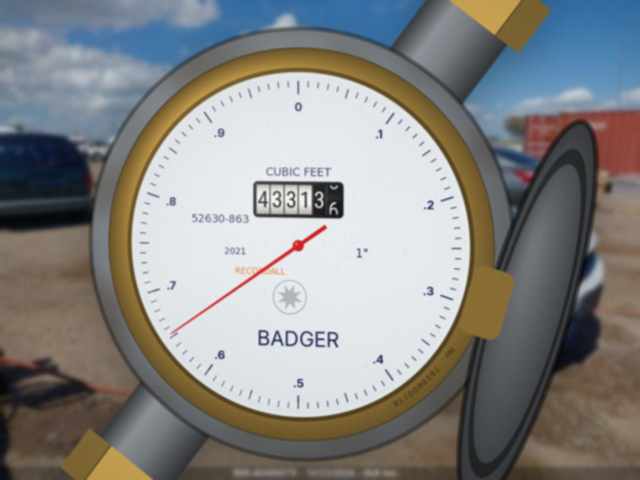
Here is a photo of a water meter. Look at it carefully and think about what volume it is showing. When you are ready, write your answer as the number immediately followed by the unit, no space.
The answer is 433135.65ft³
